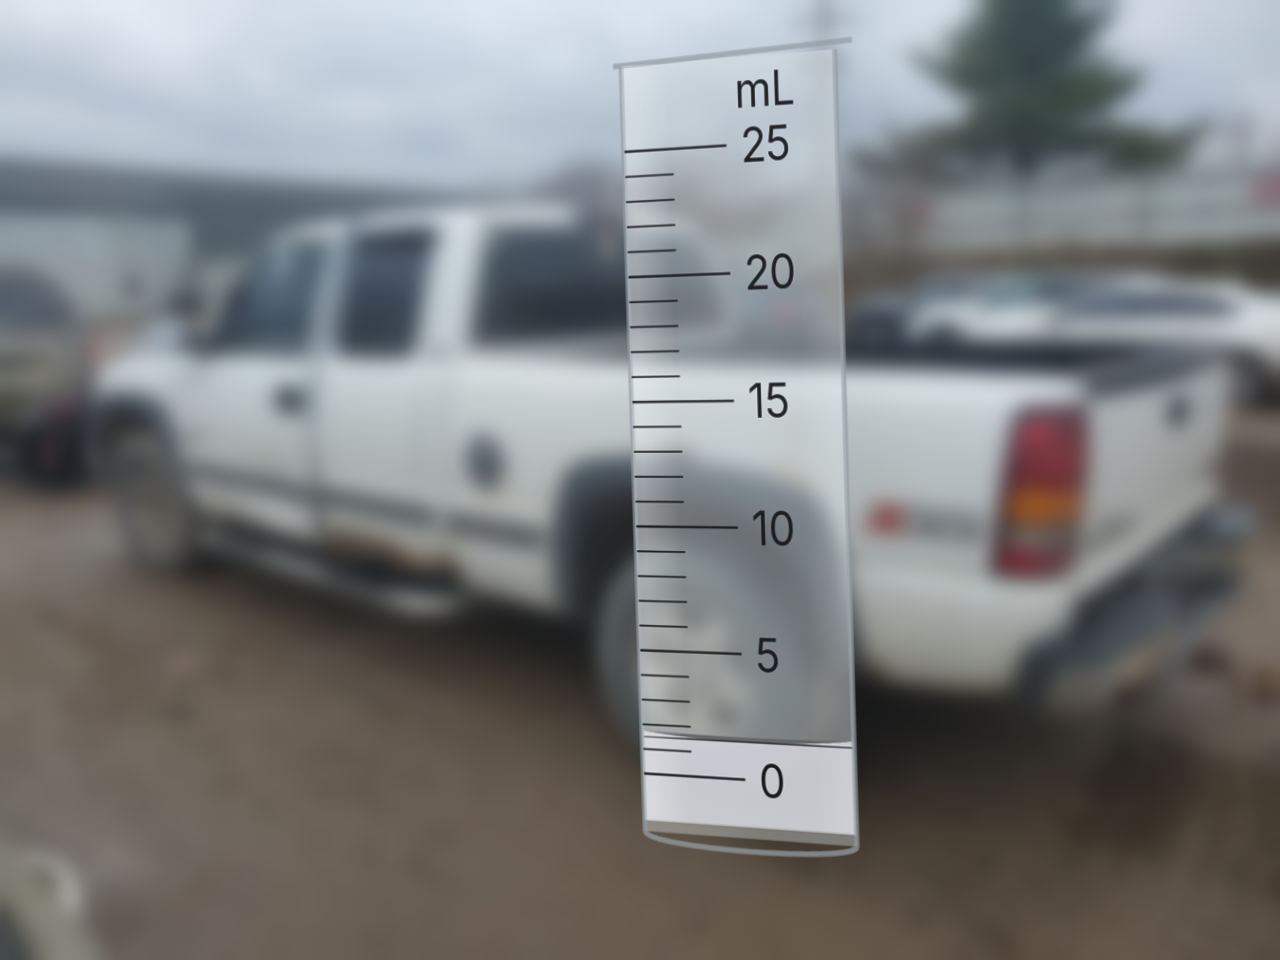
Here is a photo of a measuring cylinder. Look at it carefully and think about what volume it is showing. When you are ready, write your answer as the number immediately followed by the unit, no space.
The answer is 1.5mL
